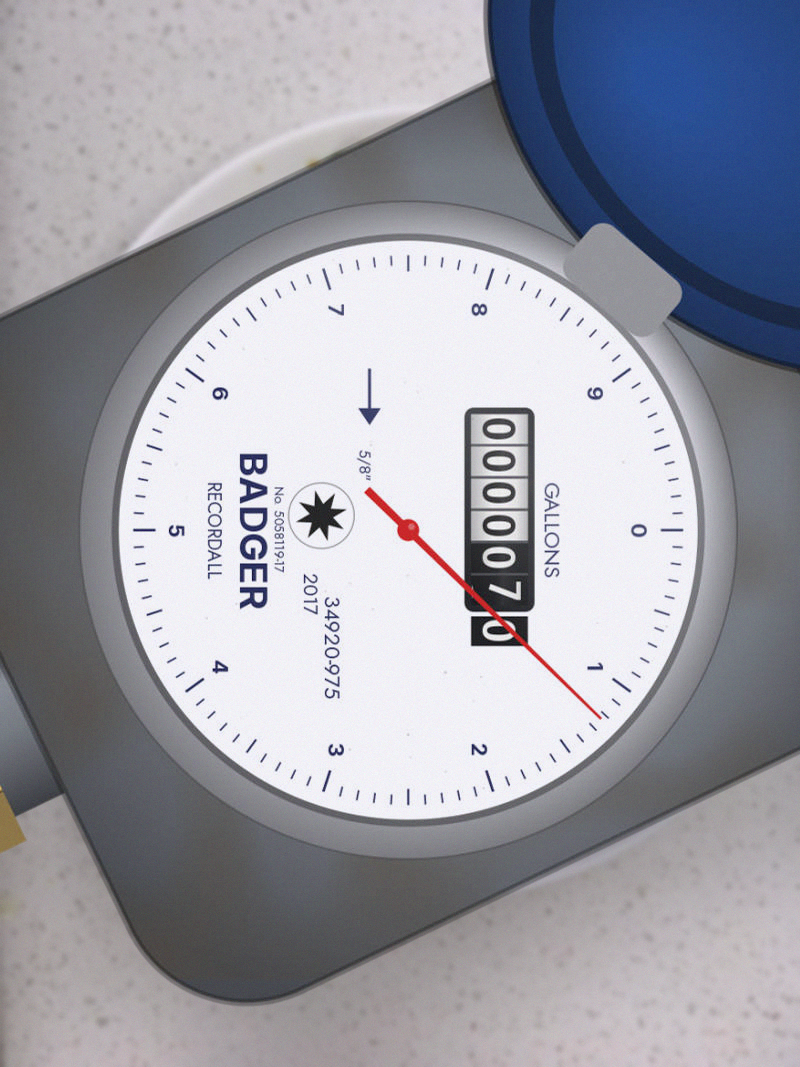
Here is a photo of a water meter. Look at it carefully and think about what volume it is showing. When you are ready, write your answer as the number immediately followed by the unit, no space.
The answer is 71.2gal
